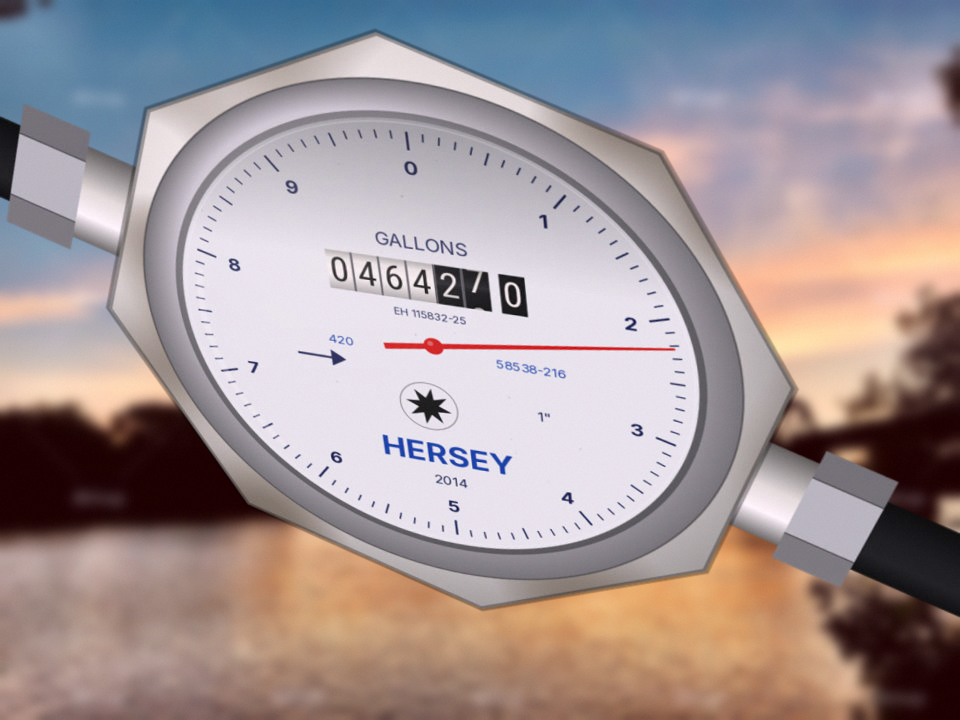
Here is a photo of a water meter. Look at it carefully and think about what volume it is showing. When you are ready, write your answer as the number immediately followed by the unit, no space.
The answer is 464272.2gal
